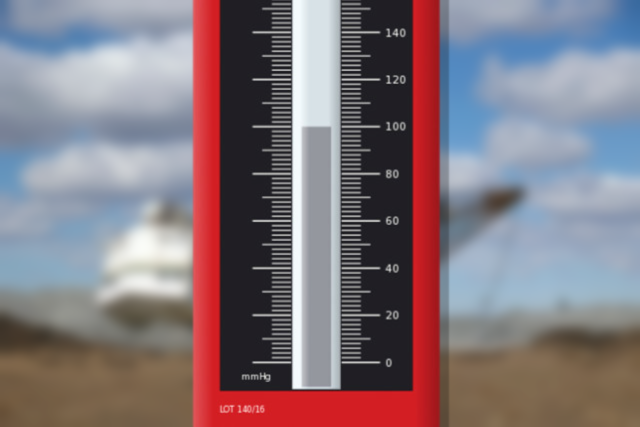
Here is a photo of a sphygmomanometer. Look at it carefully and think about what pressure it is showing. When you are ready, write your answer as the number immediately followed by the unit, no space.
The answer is 100mmHg
